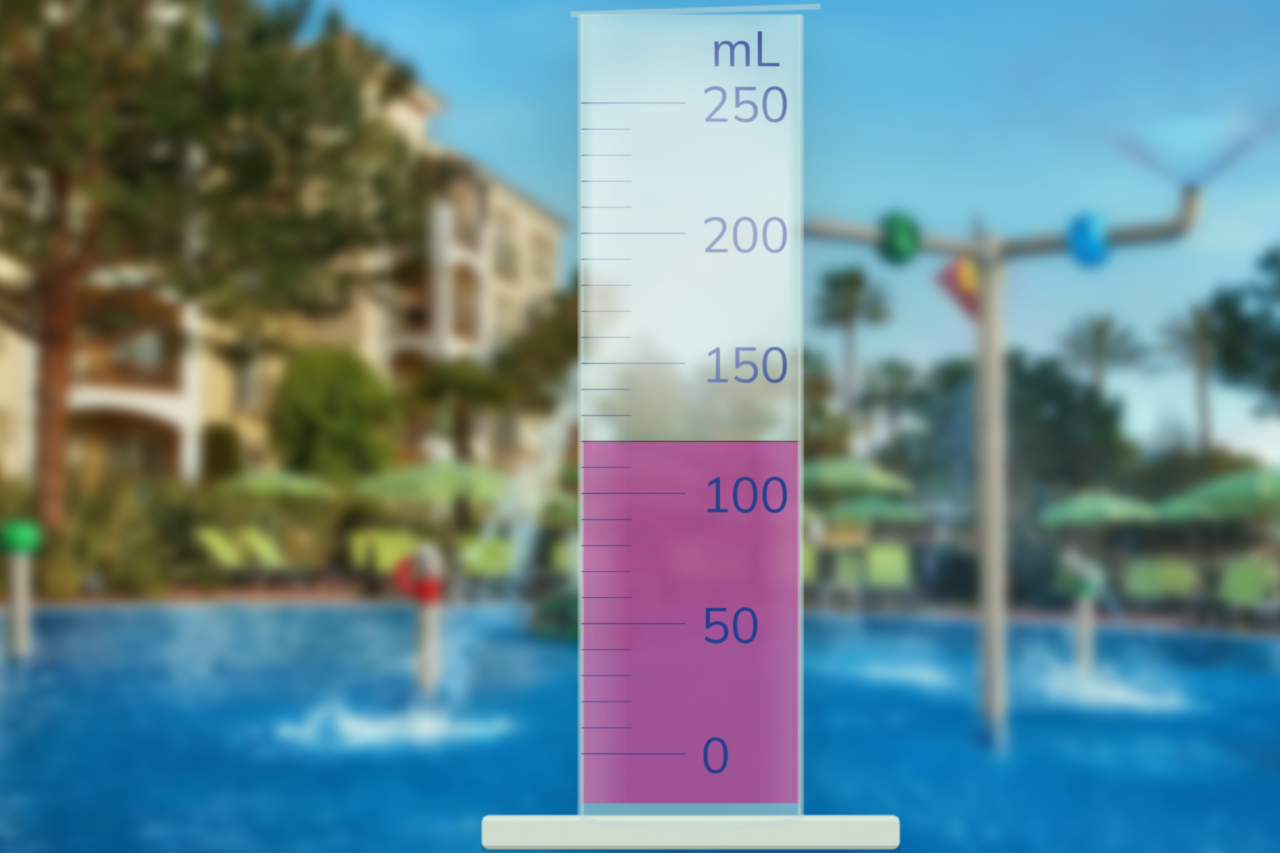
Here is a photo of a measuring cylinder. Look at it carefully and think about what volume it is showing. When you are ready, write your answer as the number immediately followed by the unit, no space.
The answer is 120mL
